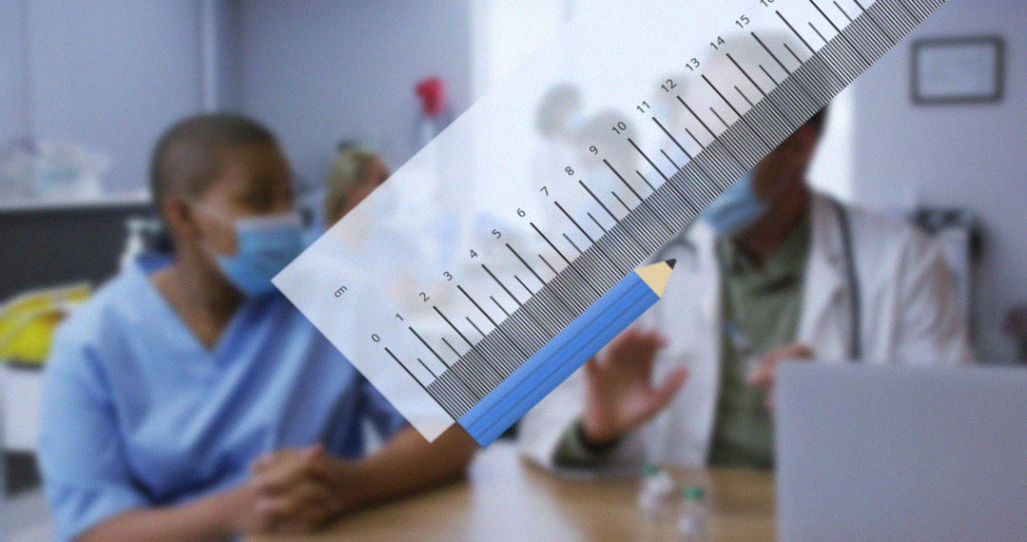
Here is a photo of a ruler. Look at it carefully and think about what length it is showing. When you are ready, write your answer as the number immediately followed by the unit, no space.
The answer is 8.5cm
